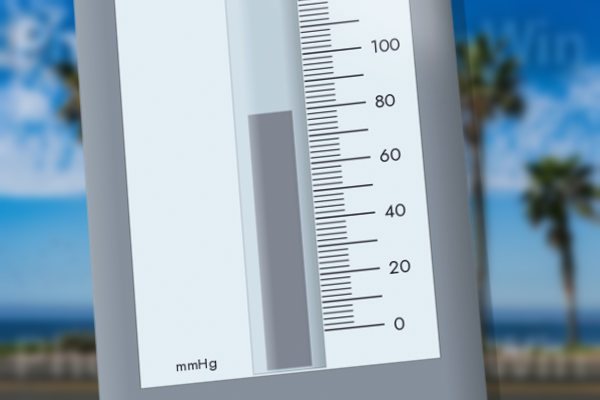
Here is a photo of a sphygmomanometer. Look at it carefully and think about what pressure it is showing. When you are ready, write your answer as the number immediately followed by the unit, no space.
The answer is 80mmHg
